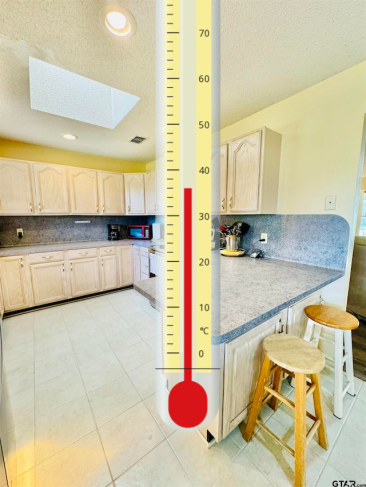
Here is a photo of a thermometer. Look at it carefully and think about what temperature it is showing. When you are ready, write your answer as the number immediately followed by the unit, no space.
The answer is 36°C
